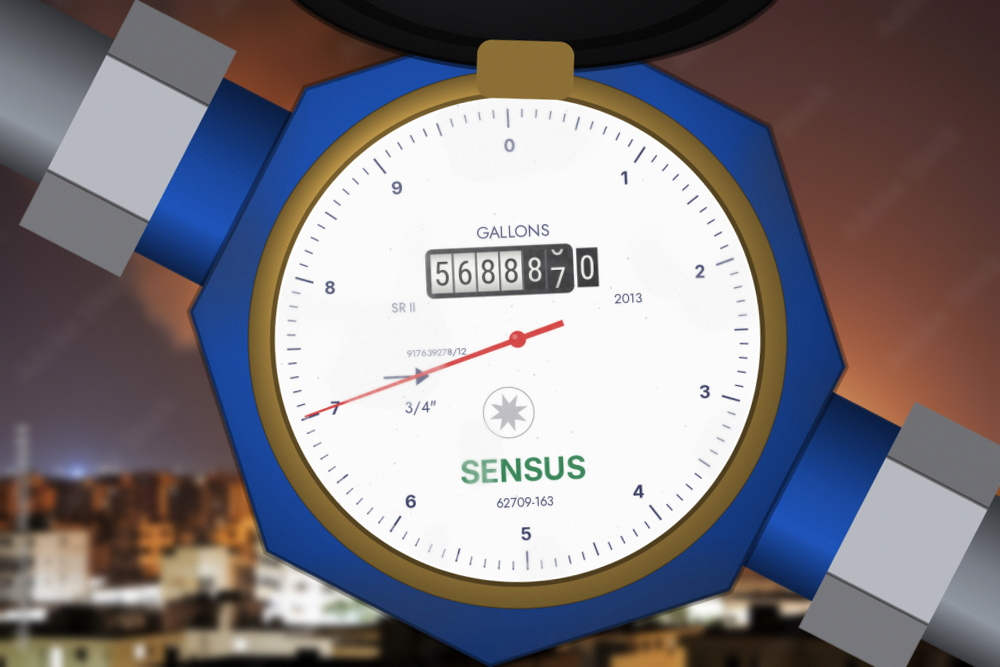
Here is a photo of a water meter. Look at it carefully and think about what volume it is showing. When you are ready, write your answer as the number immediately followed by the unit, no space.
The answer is 5688867.0gal
